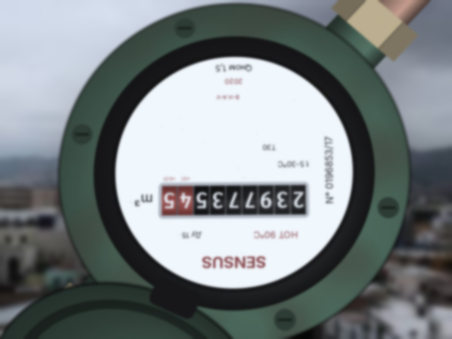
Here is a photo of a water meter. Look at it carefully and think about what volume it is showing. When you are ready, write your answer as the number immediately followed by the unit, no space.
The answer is 2397735.45m³
